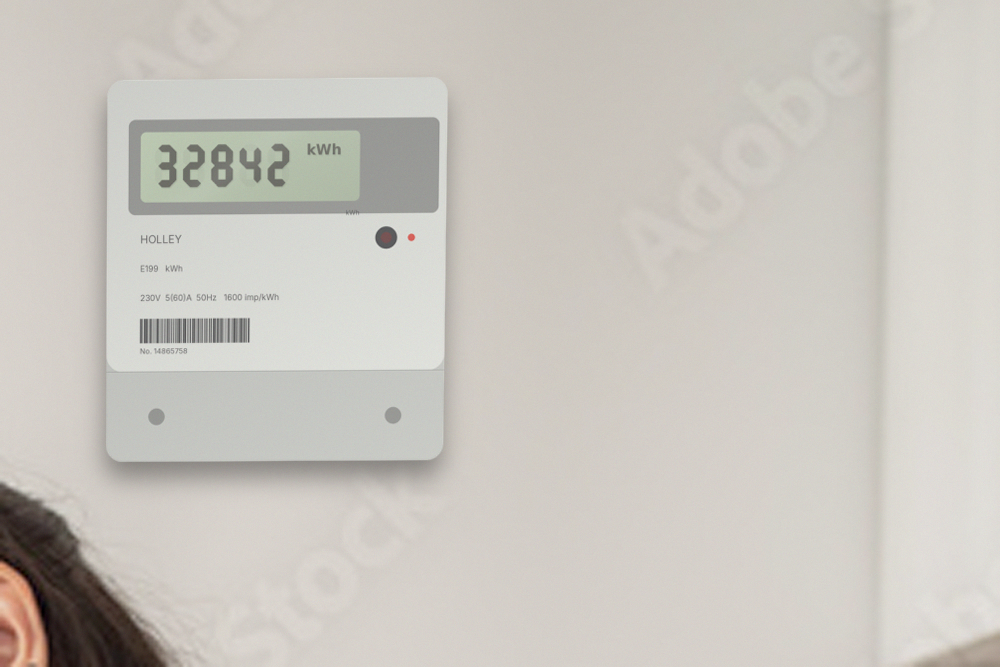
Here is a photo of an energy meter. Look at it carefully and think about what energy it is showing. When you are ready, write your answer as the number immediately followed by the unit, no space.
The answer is 32842kWh
